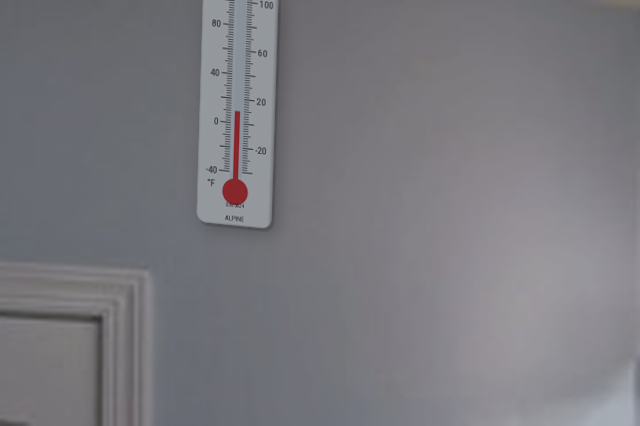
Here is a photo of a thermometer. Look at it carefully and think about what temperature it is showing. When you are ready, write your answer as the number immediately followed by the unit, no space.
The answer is 10°F
